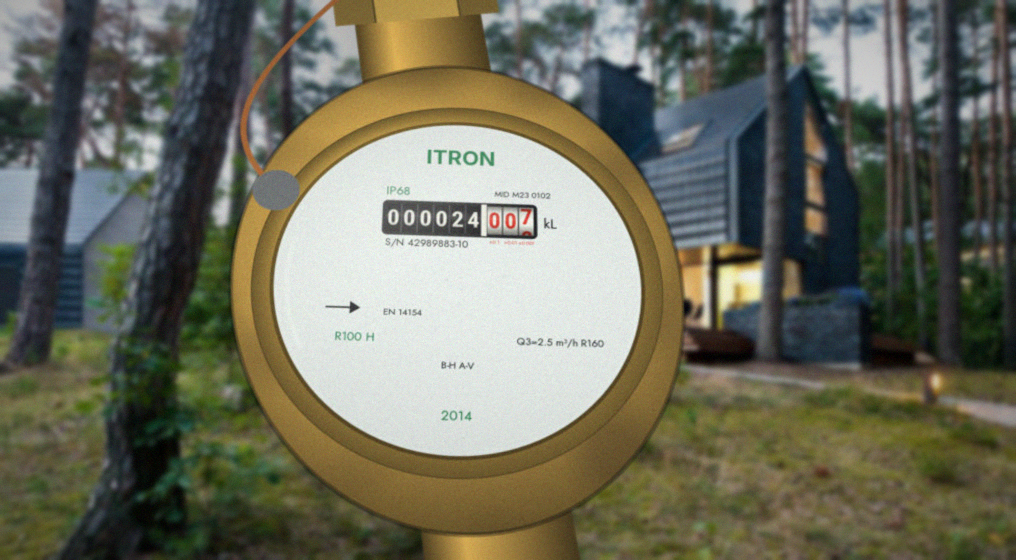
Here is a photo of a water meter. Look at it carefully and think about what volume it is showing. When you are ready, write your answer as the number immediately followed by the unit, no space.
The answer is 24.007kL
